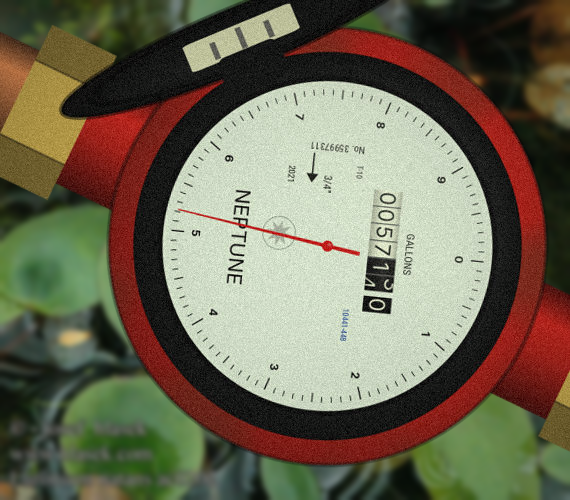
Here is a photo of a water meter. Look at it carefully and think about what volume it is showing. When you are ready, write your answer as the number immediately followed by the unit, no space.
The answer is 57135.2gal
